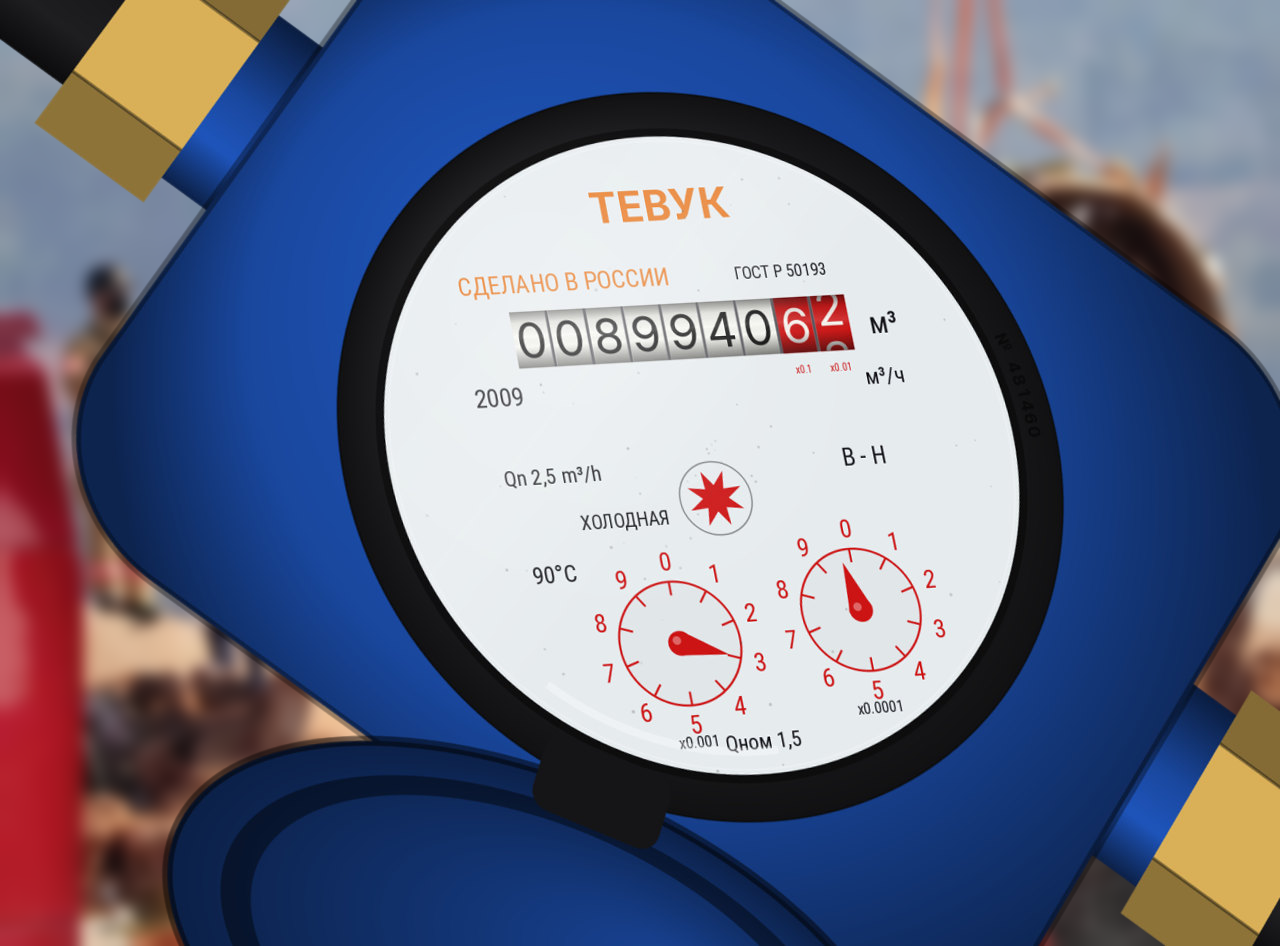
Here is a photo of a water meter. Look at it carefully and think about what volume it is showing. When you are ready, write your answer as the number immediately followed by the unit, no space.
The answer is 89940.6229m³
